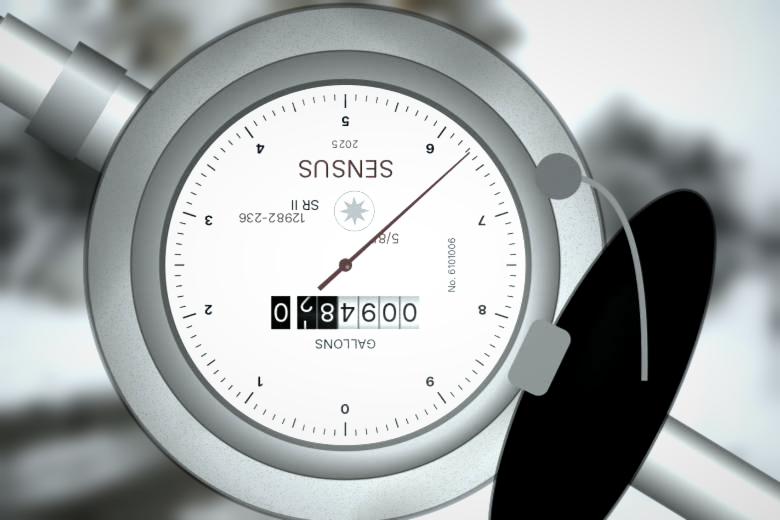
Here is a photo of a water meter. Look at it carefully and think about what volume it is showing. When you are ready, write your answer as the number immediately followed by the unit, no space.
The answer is 94816.3gal
